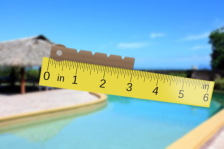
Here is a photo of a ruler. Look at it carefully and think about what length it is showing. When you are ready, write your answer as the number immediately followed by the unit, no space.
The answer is 3in
